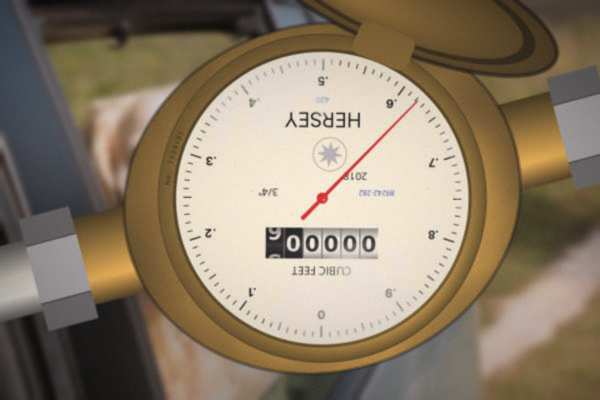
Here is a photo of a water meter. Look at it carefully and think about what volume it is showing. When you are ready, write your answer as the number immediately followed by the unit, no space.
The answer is 5.62ft³
